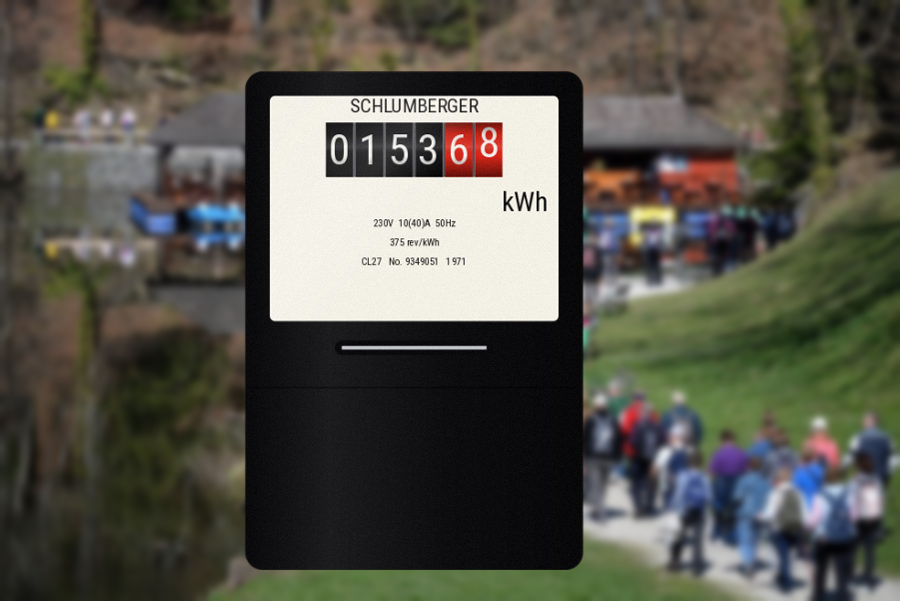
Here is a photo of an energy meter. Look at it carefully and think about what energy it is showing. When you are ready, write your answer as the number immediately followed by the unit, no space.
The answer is 153.68kWh
